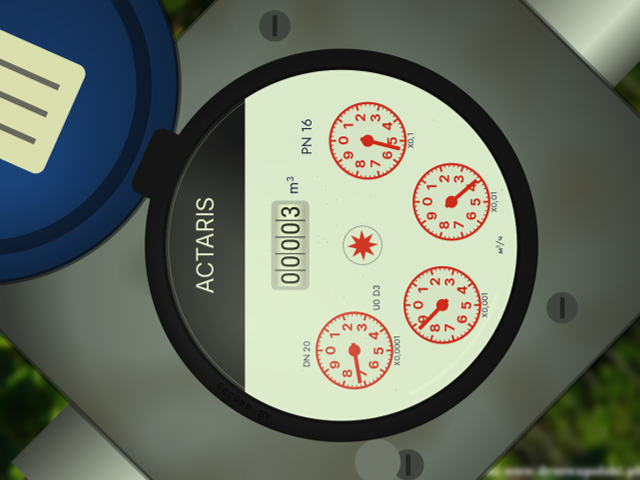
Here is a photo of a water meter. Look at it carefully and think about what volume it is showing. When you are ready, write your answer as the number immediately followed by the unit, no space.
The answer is 3.5387m³
